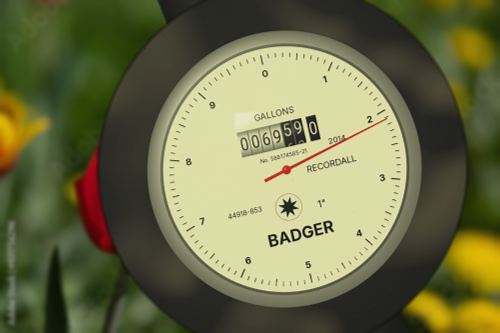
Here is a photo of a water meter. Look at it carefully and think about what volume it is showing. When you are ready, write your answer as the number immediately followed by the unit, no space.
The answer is 69592.1gal
